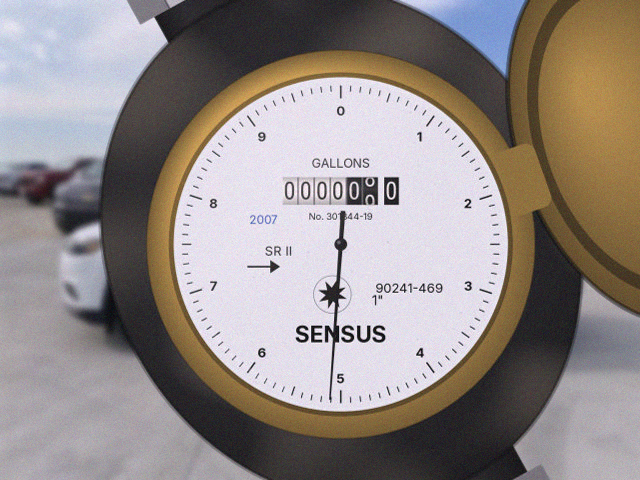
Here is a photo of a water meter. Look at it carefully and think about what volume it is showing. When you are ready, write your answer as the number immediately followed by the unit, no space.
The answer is 85.1gal
